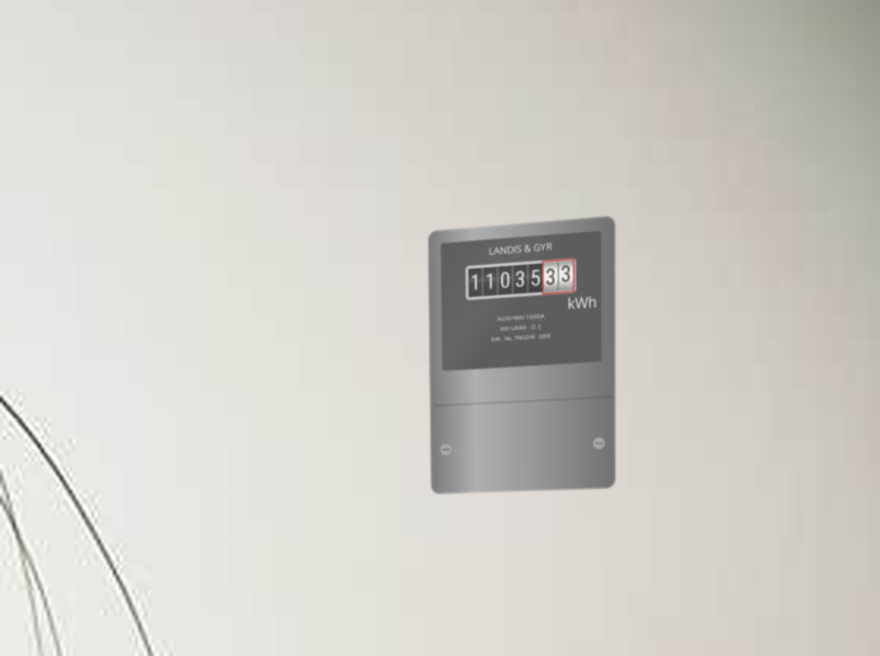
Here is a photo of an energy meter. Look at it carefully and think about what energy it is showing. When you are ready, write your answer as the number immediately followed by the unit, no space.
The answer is 11035.33kWh
